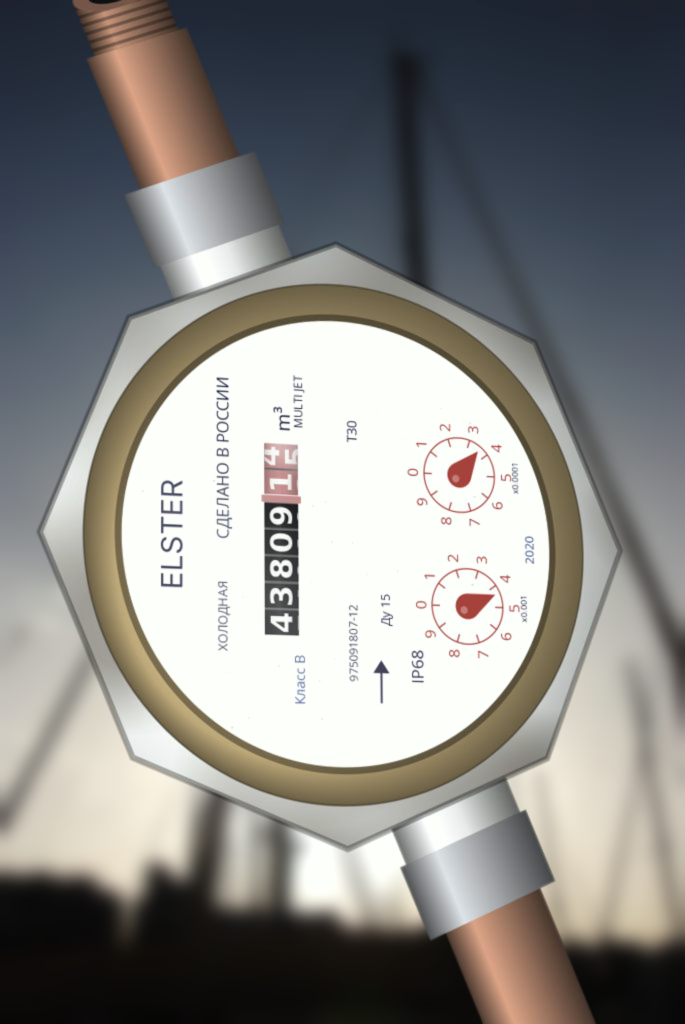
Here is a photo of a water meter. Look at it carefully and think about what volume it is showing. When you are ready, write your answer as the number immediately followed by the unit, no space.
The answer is 43809.1443m³
